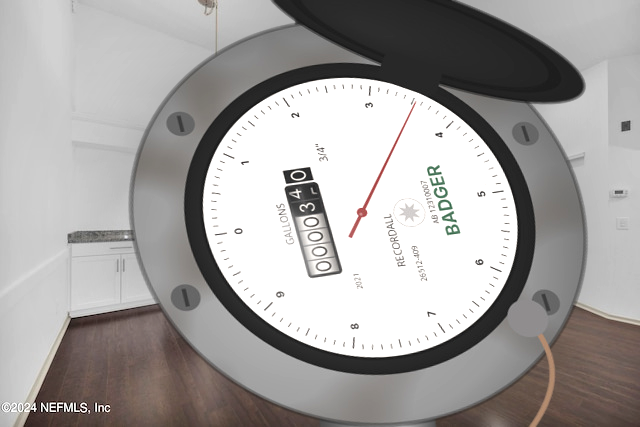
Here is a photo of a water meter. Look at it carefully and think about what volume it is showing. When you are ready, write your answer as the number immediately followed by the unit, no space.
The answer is 343.5gal
